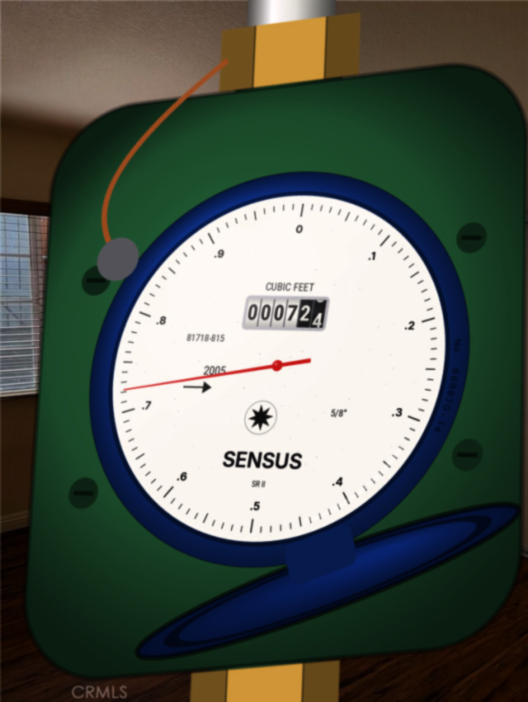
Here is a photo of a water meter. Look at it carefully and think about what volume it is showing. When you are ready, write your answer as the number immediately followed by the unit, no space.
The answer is 723.72ft³
